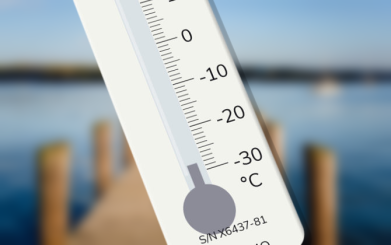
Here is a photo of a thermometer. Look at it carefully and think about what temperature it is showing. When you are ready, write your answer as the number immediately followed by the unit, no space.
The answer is -28°C
